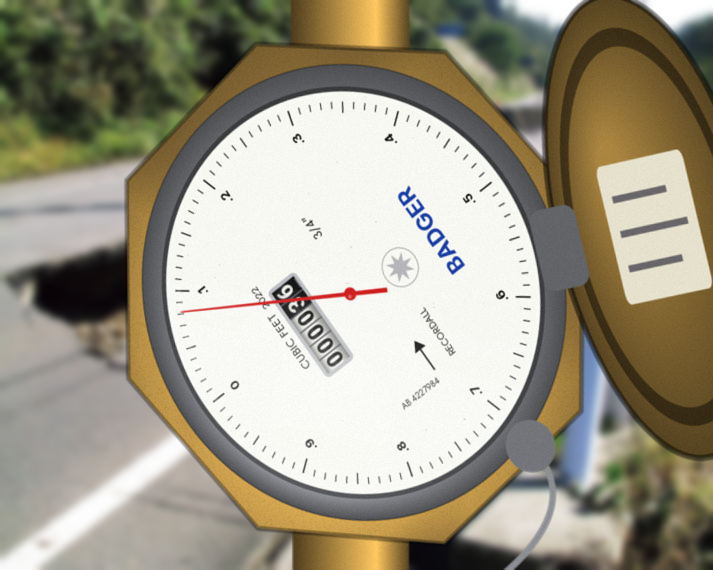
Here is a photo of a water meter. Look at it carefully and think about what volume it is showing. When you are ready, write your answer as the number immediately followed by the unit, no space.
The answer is 36.08ft³
